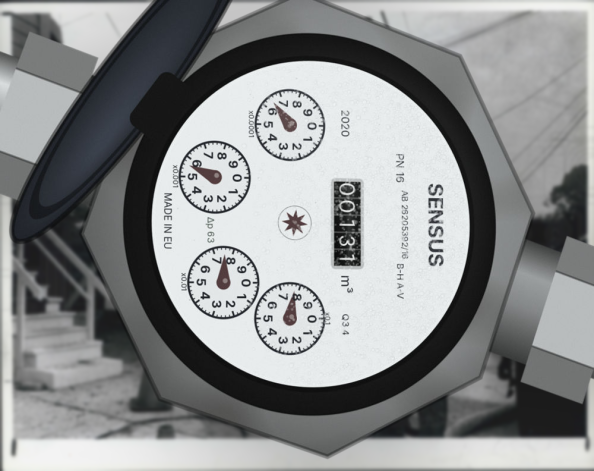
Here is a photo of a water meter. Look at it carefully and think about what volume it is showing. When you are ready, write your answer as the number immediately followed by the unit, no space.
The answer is 131.7756m³
